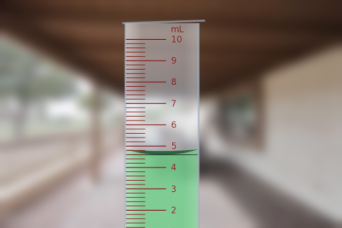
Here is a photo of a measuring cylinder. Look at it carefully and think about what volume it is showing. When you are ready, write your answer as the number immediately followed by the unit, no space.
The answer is 4.6mL
